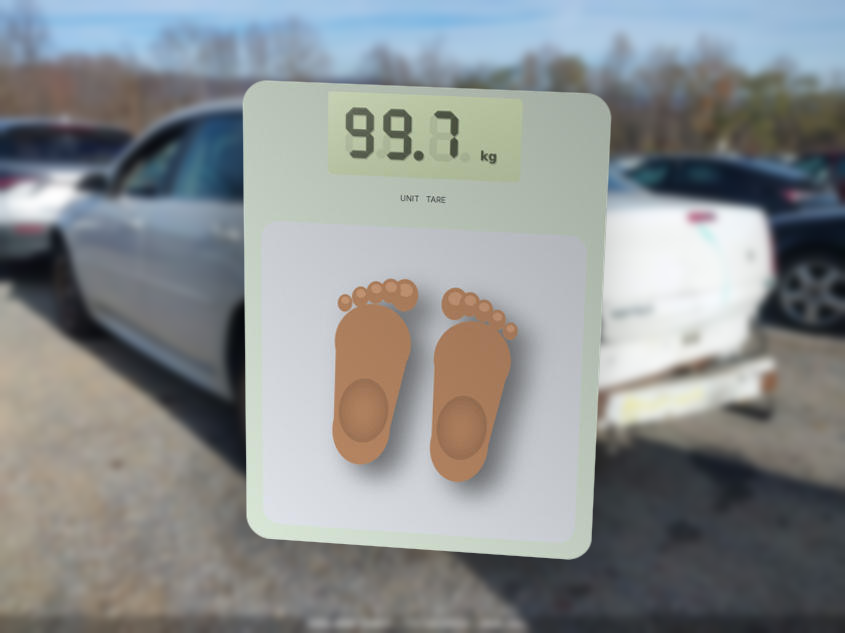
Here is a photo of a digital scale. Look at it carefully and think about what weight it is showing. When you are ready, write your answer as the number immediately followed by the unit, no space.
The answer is 99.7kg
